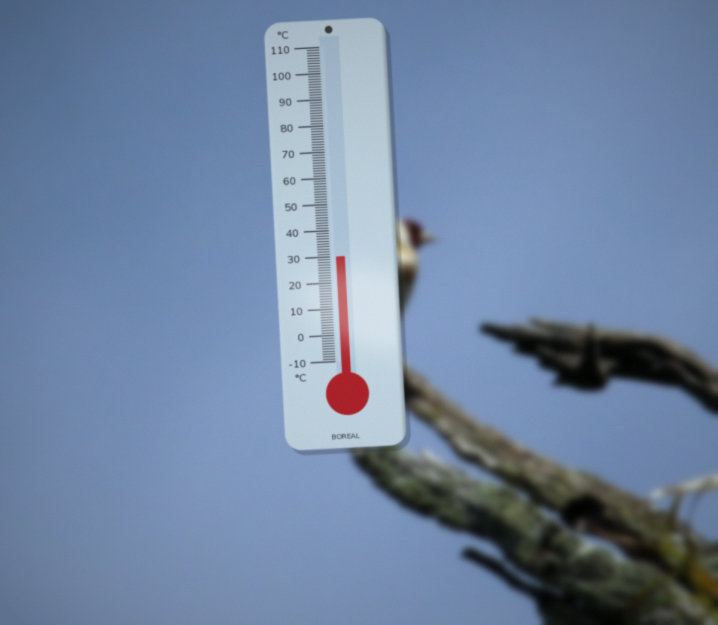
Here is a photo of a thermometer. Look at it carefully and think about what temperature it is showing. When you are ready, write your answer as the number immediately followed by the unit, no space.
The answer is 30°C
